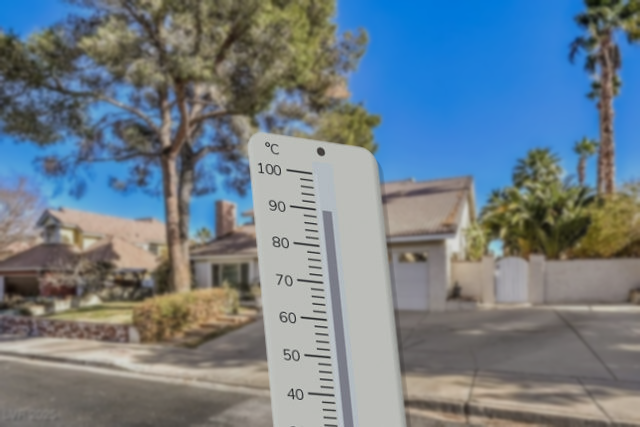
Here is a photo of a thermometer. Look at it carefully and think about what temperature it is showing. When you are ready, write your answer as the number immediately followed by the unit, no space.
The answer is 90°C
